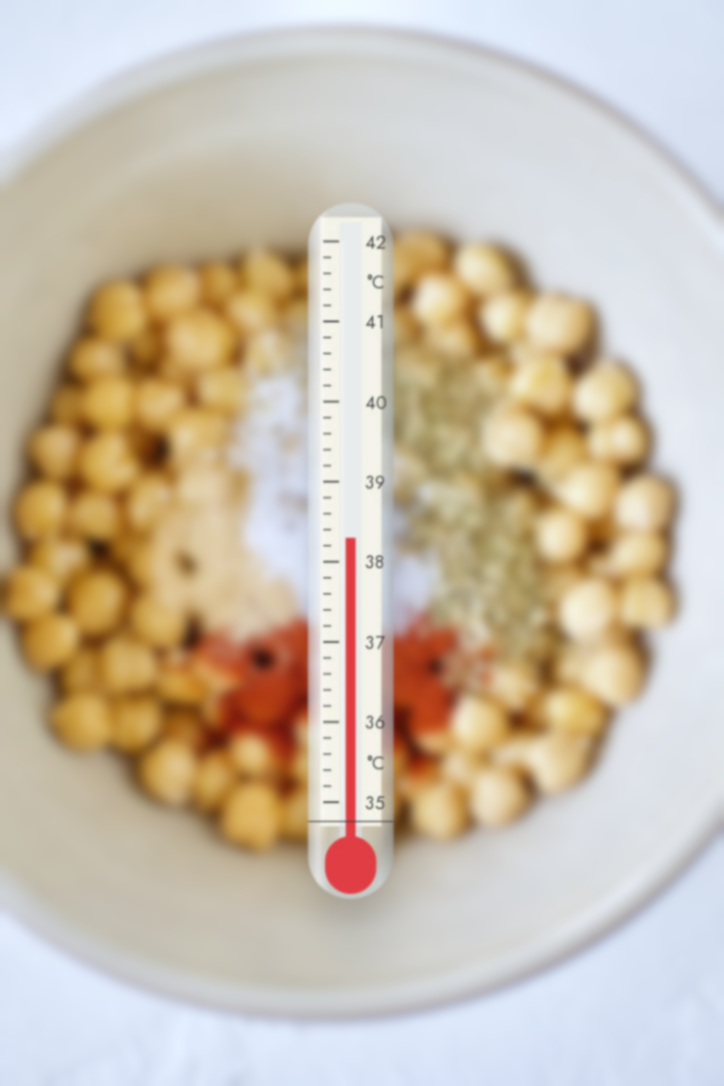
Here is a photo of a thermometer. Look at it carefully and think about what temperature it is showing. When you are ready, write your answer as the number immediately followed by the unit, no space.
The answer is 38.3°C
